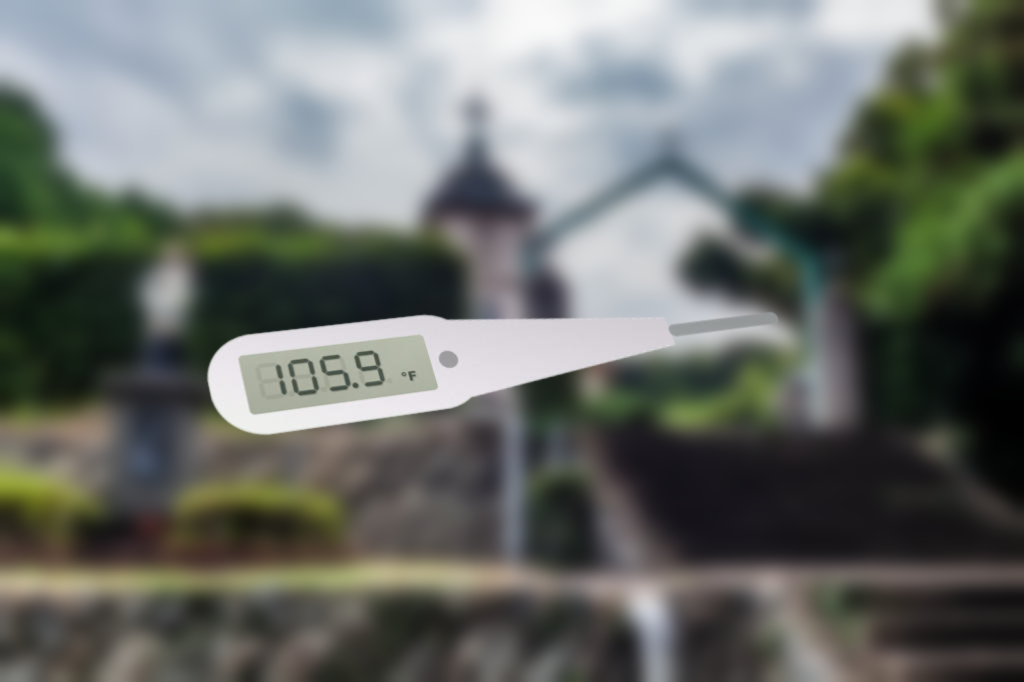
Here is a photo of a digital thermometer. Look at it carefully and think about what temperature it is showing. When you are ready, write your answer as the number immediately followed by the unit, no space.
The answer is 105.9°F
